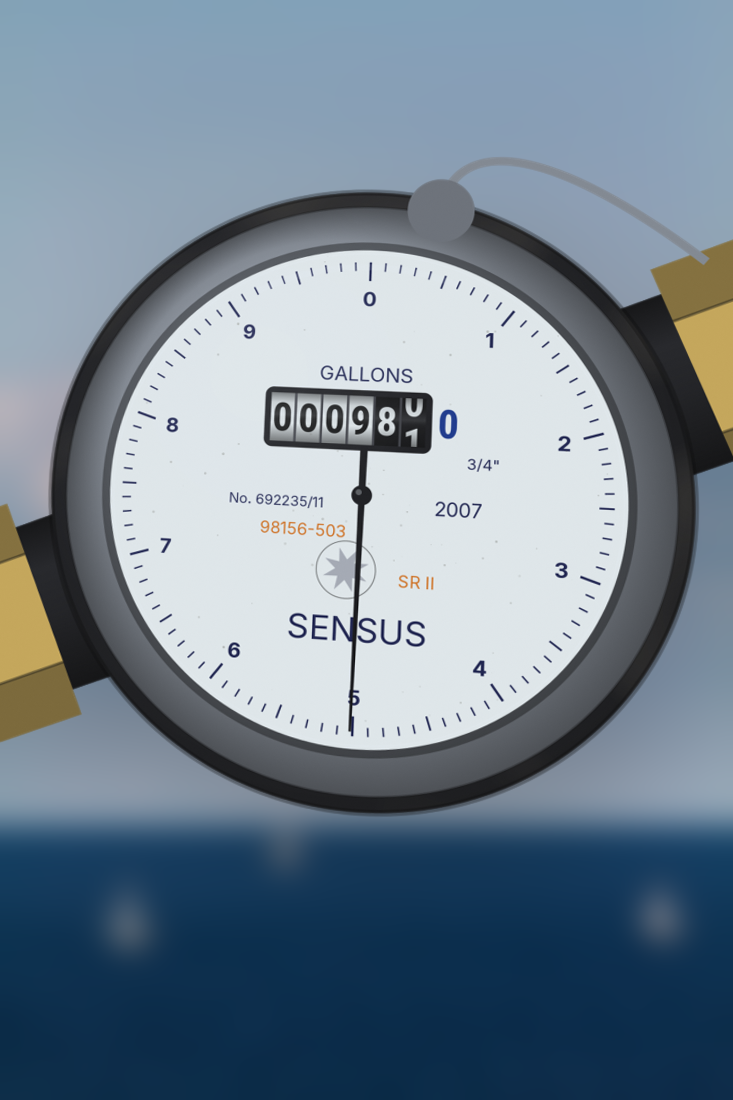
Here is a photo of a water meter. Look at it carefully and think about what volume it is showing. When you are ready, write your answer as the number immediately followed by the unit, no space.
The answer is 9805.0gal
